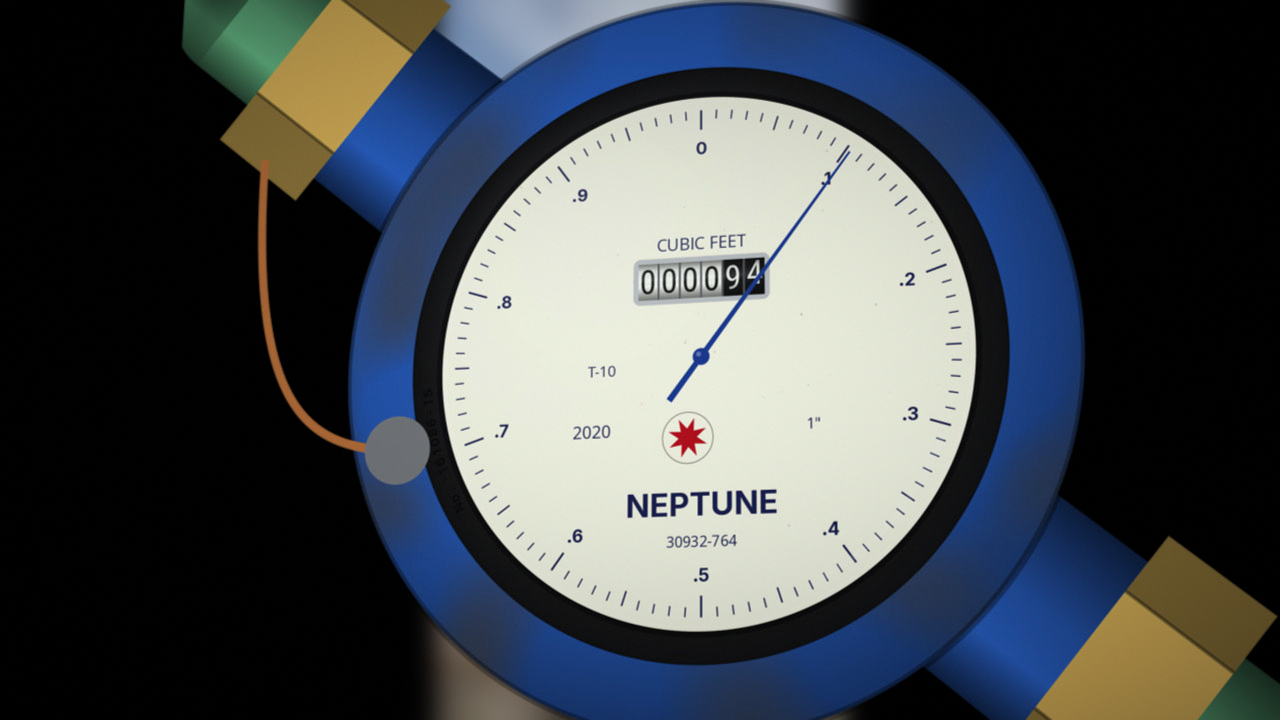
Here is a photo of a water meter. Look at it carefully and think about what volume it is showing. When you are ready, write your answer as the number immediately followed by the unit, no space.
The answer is 94.10ft³
